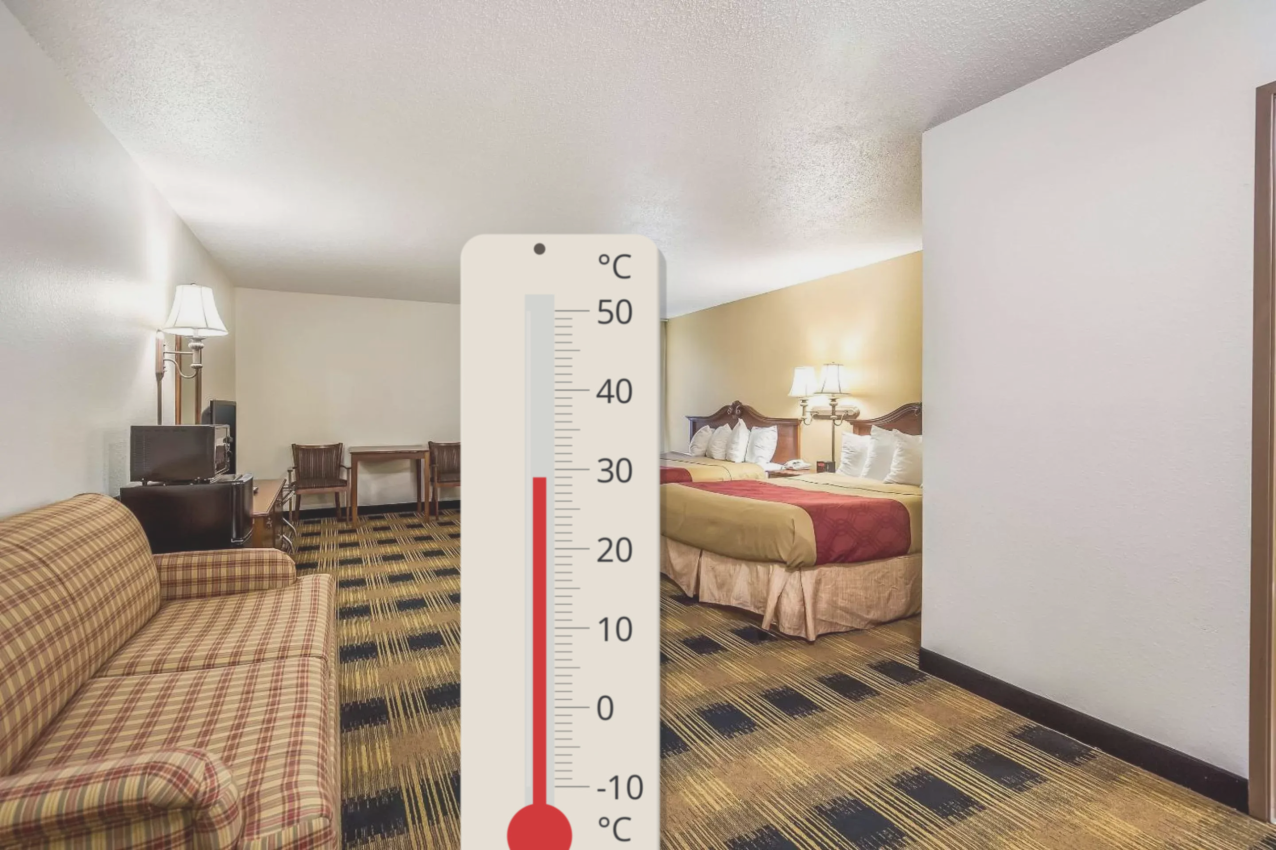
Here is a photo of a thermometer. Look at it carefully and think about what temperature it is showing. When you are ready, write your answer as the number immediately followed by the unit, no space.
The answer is 29°C
